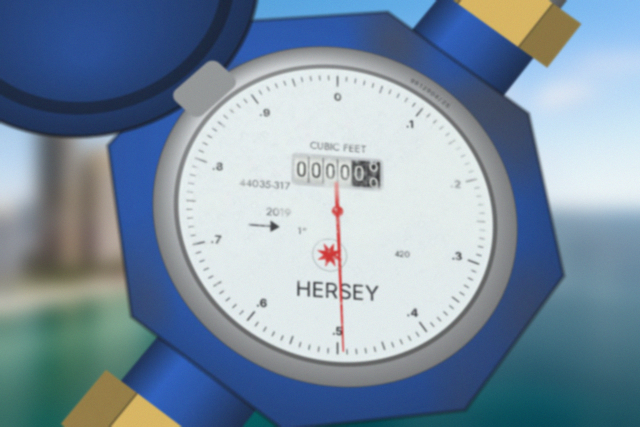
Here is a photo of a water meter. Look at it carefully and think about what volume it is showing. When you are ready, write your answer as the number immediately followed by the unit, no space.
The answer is 8.49ft³
